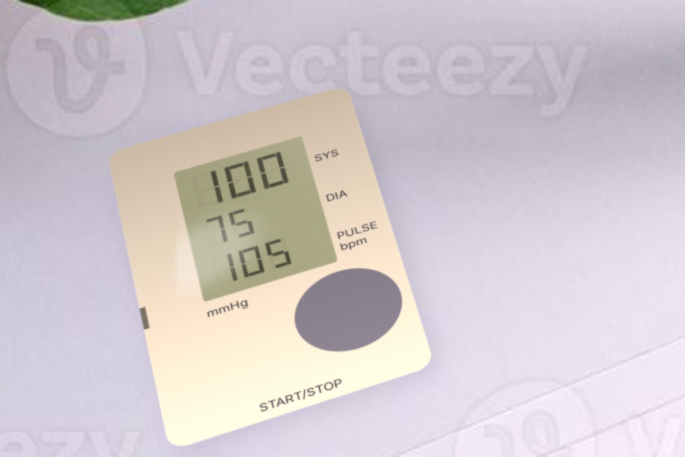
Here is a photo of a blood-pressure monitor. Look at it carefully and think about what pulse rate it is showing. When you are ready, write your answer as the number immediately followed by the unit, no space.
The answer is 105bpm
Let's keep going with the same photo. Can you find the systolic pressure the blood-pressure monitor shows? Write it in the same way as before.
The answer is 100mmHg
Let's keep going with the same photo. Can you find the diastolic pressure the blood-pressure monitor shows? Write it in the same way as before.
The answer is 75mmHg
